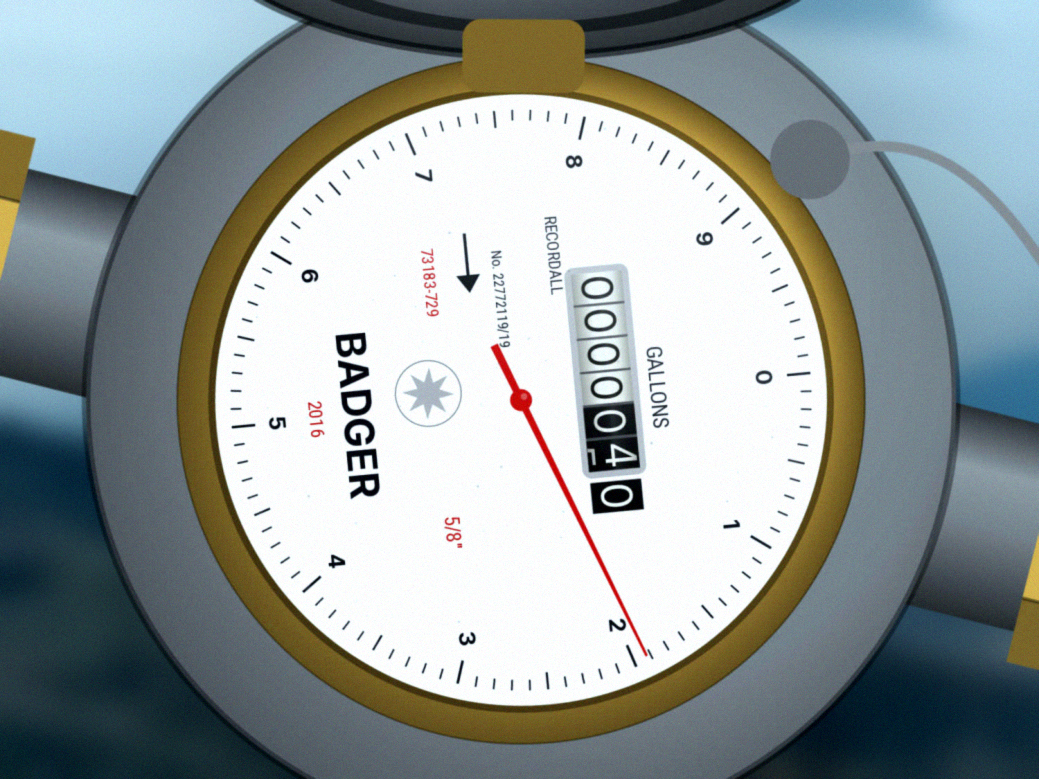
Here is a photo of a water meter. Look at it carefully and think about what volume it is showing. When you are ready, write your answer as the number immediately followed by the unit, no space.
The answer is 41.9gal
